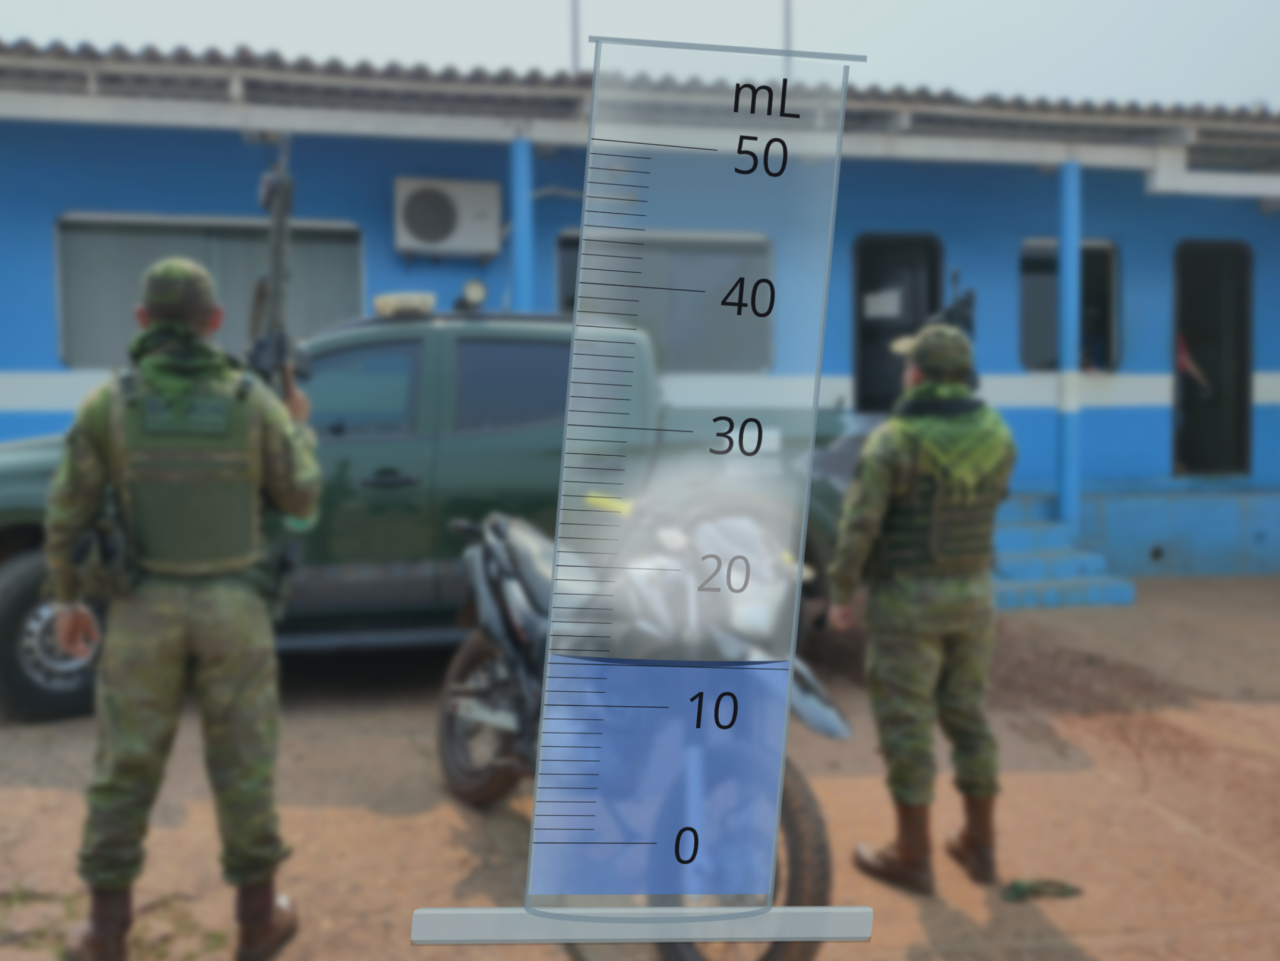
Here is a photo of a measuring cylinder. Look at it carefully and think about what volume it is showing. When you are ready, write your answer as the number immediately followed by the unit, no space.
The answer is 13mL
